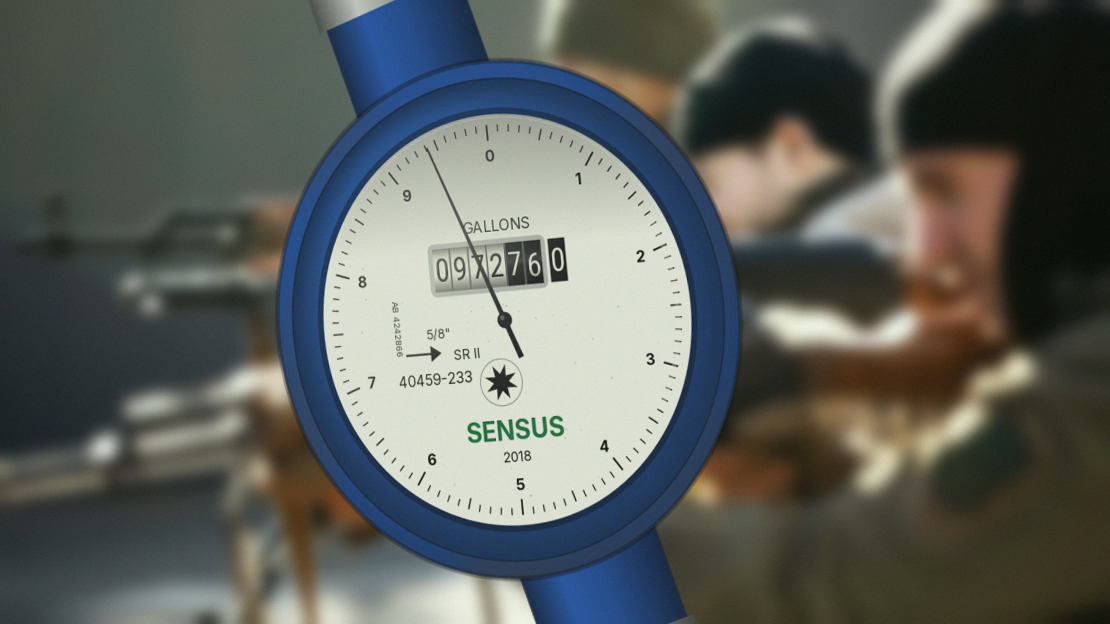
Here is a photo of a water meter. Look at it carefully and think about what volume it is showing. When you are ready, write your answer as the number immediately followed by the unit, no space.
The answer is 972759.4gal
